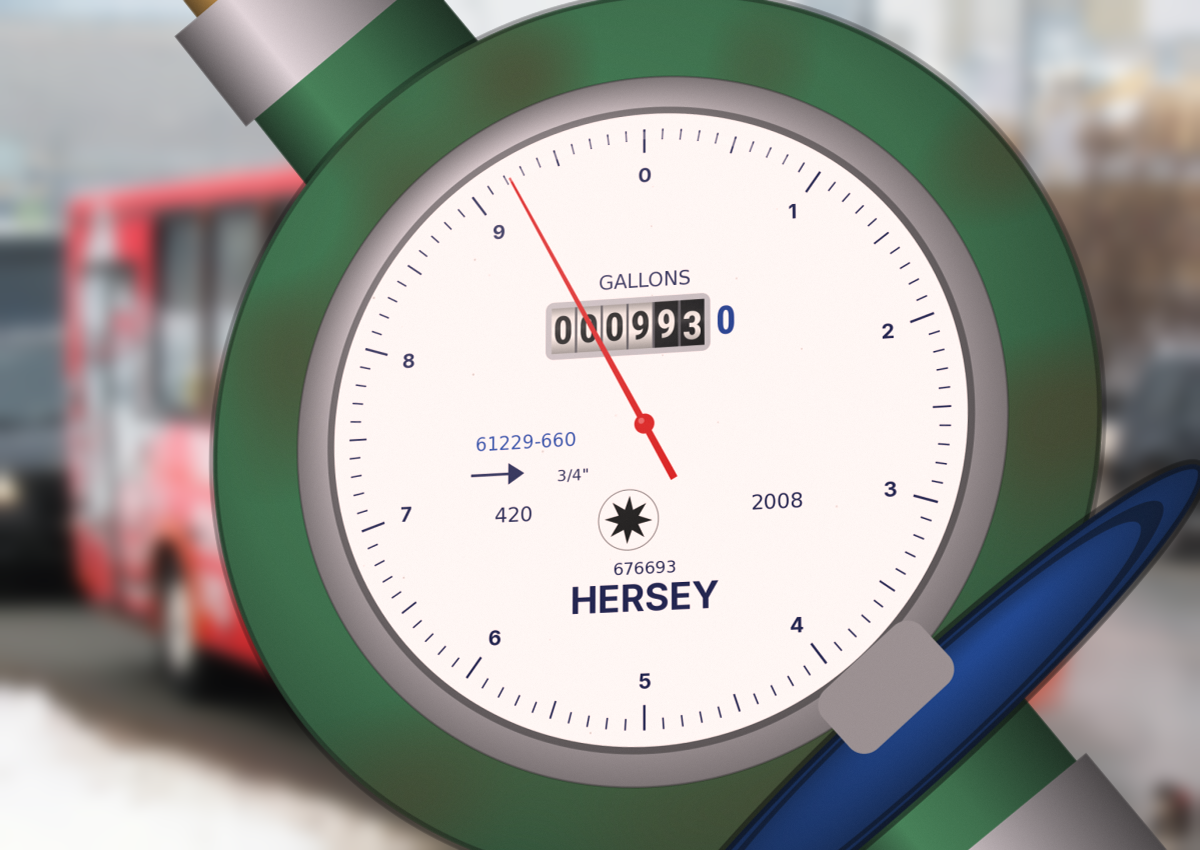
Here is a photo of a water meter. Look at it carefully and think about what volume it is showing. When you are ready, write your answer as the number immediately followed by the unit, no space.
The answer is 9929.2gal
